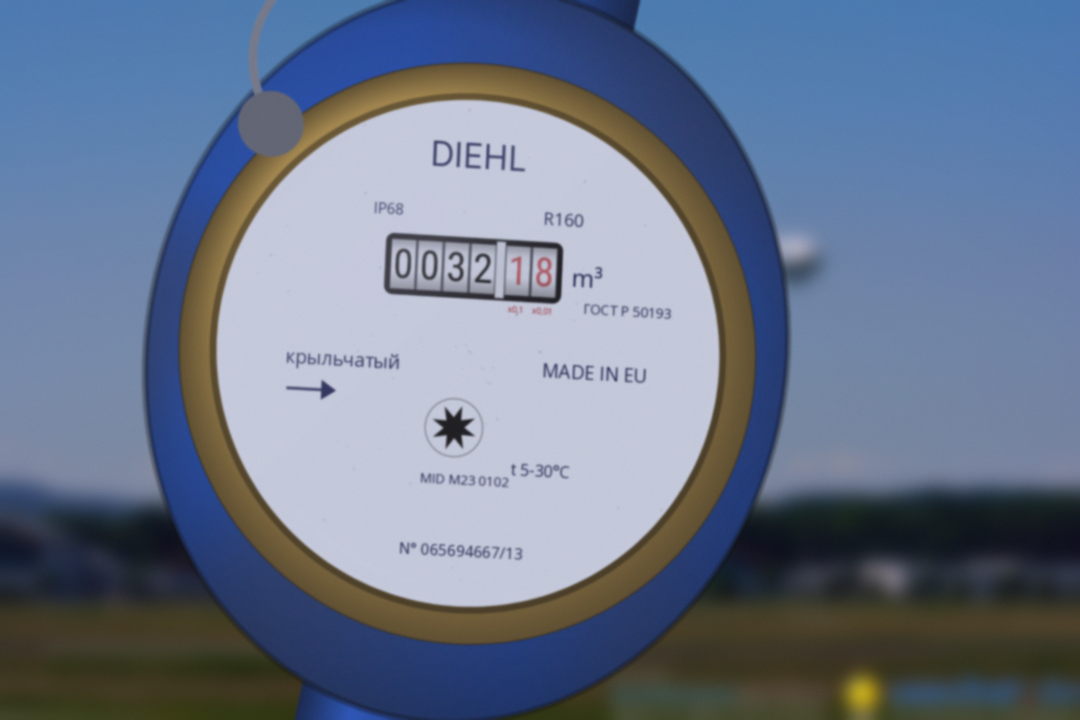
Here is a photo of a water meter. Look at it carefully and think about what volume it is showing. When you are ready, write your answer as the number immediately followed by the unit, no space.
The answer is 32.18m³
